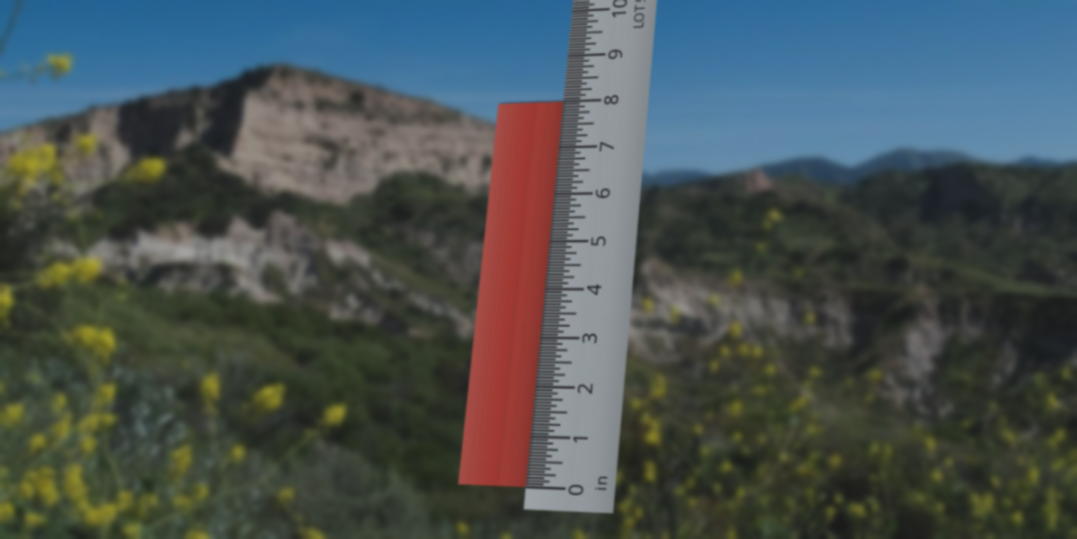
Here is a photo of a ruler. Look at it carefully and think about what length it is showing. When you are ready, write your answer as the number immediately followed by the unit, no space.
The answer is 8in
